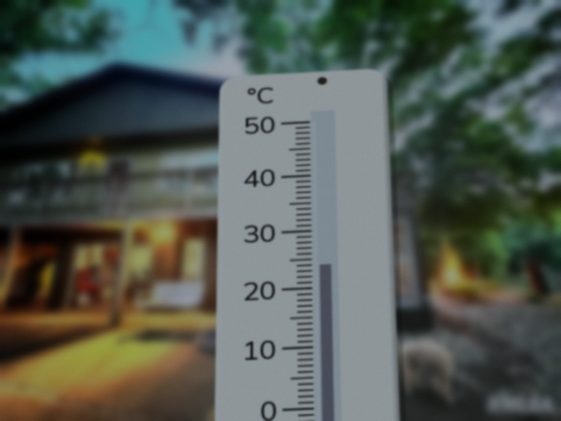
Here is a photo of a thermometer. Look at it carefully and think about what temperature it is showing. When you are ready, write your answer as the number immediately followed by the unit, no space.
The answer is 24°C
